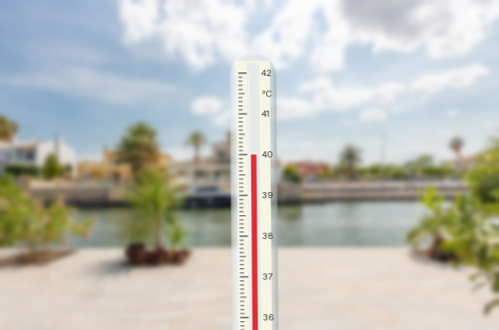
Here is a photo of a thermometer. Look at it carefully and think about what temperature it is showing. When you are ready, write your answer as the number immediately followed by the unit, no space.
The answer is 40°C
